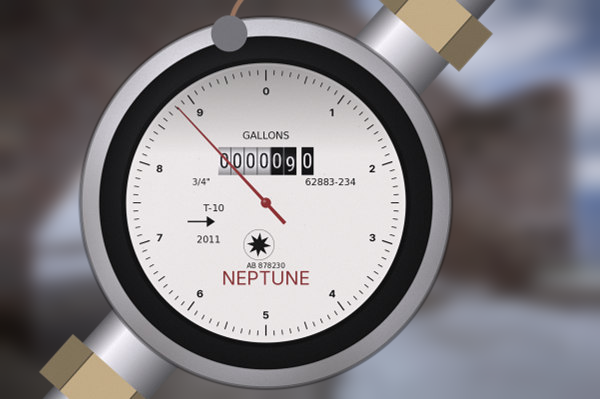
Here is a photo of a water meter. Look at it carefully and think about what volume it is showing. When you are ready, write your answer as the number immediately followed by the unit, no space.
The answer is 88.8gal
